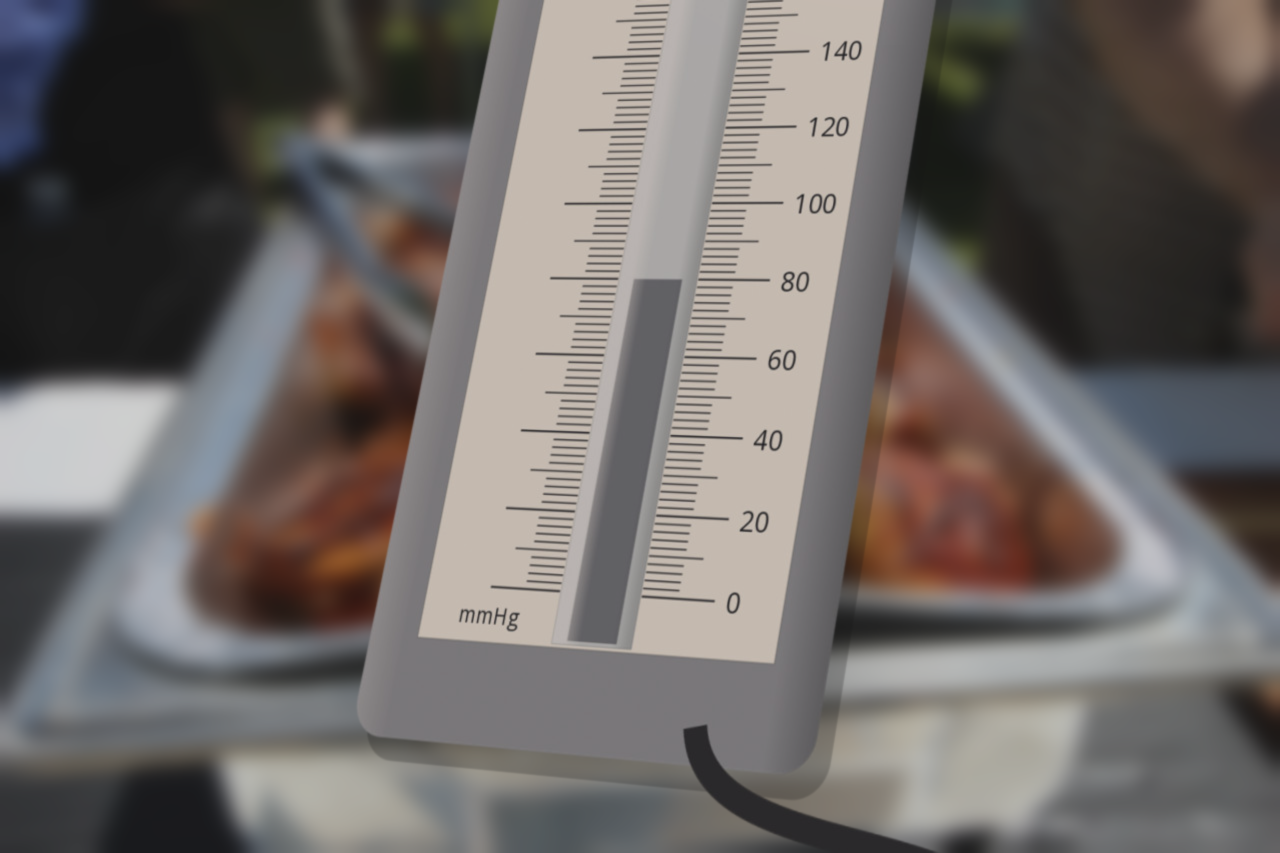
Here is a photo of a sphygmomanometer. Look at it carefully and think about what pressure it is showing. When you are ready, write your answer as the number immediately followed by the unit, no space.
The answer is 80mmHg
